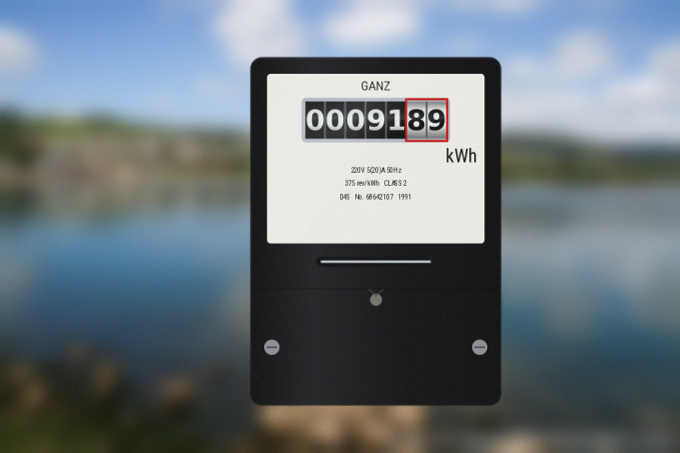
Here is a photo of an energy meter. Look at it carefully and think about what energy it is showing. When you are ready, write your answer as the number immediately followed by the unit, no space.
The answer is 91.89kWh
